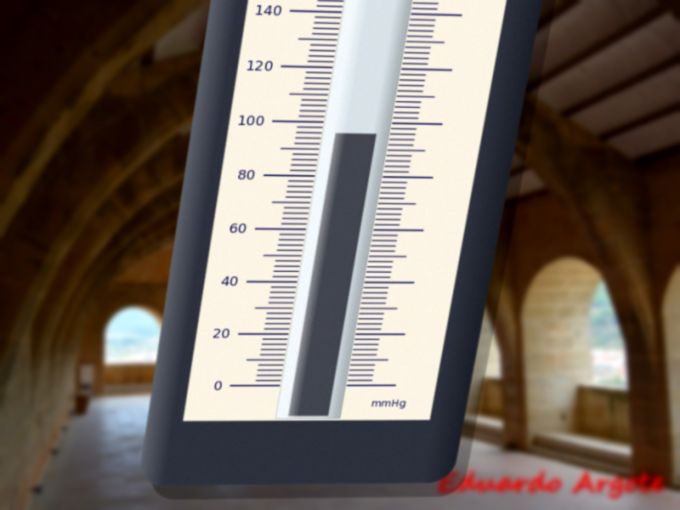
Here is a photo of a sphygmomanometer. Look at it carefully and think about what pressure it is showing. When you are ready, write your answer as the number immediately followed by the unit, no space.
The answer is 96mmHg
